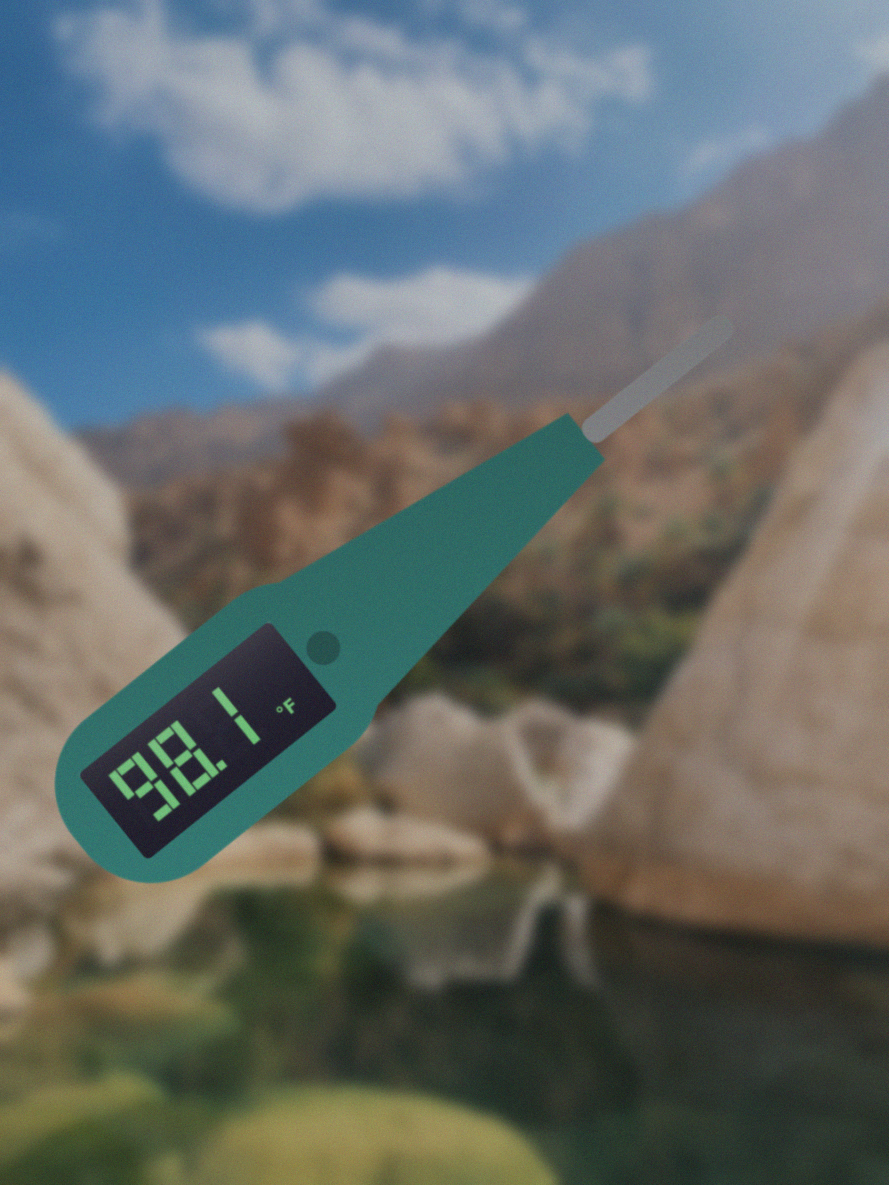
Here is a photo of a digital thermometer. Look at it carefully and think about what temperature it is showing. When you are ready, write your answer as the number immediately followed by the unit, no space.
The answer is 98.1°F
